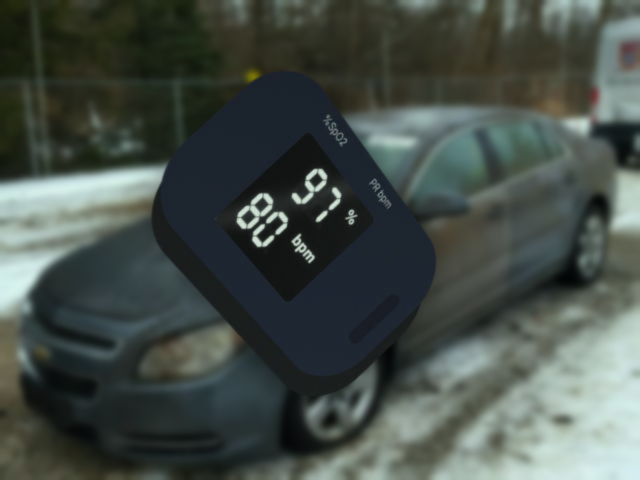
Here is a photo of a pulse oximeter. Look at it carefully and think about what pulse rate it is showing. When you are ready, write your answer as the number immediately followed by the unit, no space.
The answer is 80bpm
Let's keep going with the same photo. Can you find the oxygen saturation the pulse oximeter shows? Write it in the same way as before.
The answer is 97%
